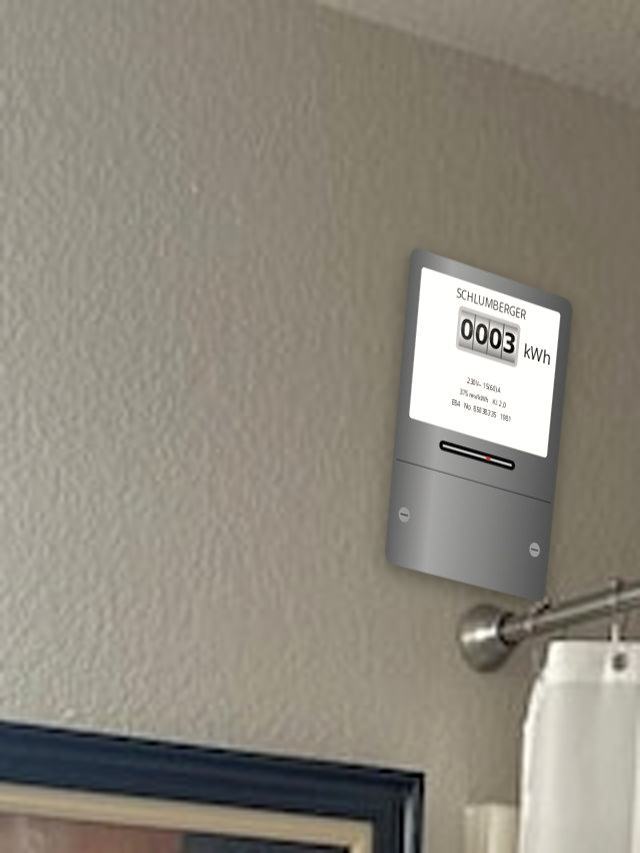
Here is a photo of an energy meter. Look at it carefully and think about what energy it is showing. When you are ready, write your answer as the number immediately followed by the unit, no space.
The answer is 3kWh
